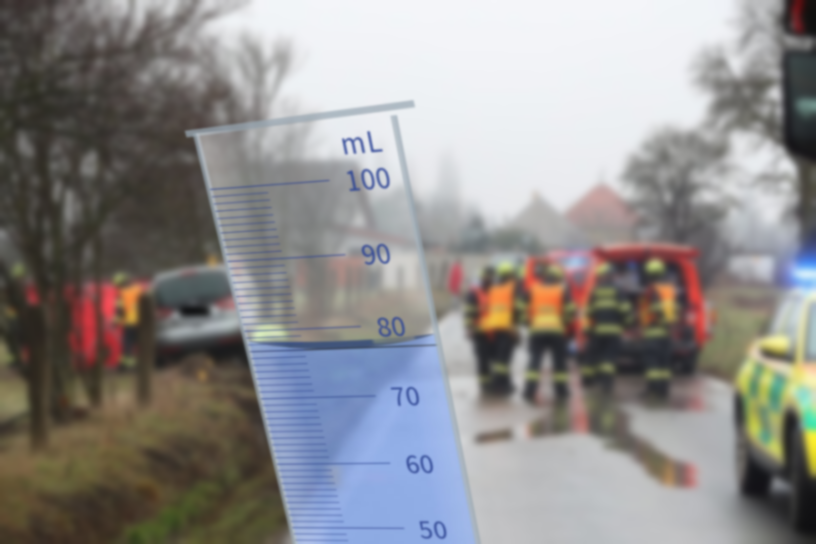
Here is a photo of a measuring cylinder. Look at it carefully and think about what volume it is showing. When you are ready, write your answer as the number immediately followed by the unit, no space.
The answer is 77mL
